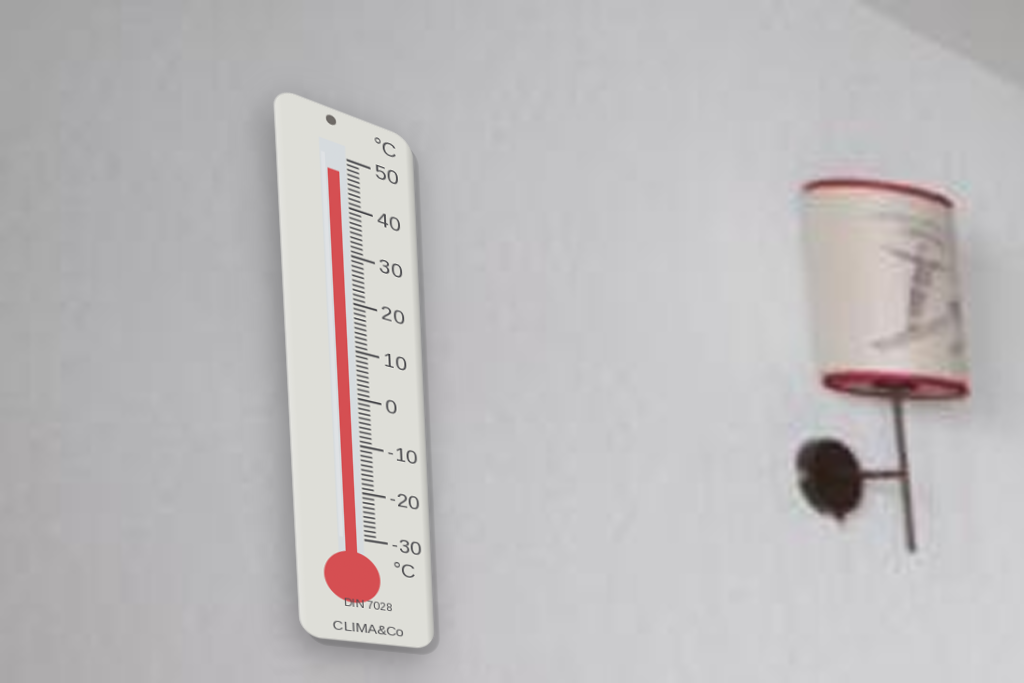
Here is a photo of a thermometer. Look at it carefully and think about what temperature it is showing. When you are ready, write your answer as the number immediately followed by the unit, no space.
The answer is 47°C
